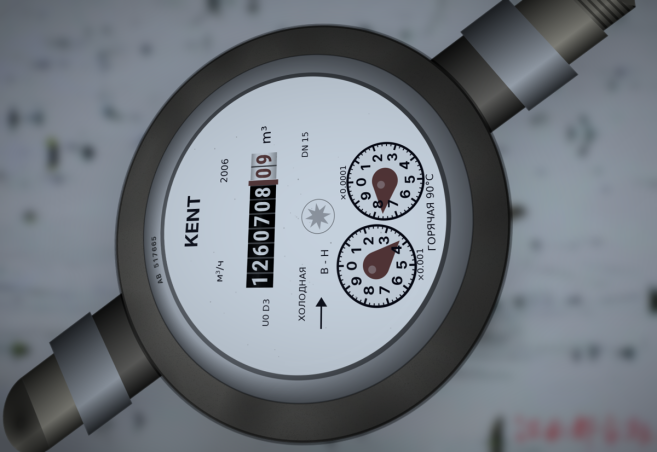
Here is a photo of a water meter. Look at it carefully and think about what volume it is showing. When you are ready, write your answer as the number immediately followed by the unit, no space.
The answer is 1260708.0937m³
